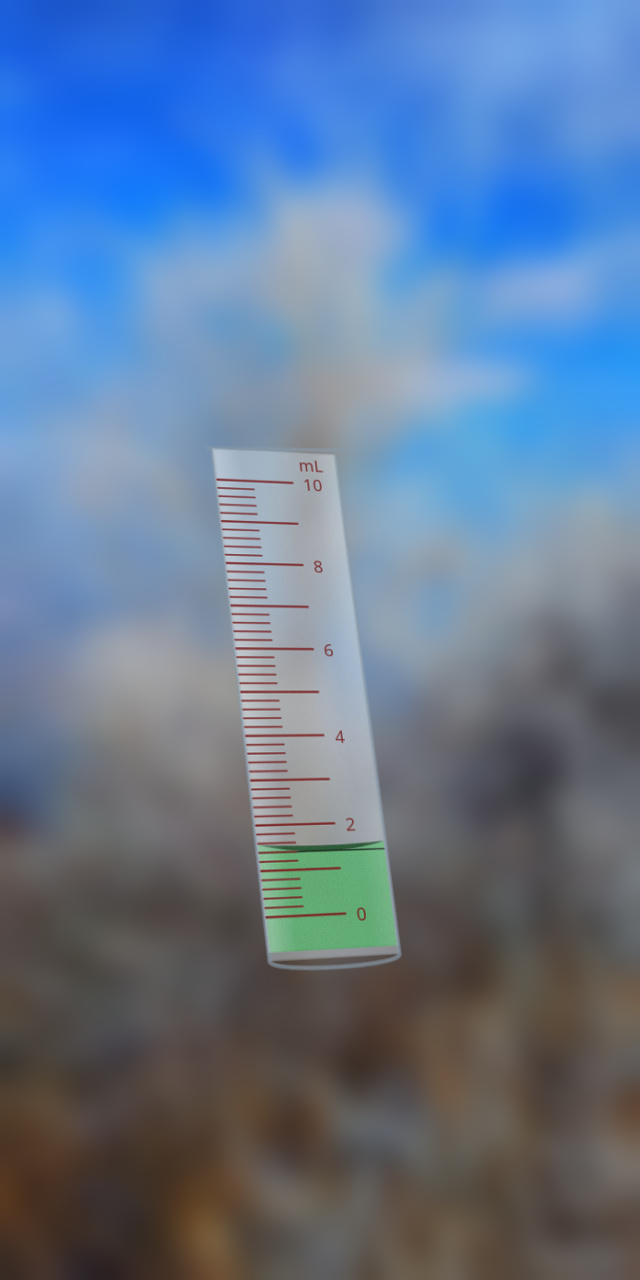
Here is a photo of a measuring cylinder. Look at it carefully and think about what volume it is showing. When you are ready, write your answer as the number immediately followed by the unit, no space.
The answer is 1.4mL
